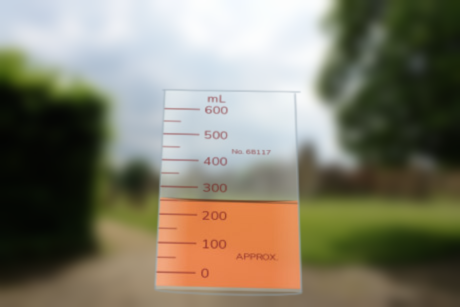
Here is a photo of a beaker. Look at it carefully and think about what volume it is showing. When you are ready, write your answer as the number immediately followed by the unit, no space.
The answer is 250mL
